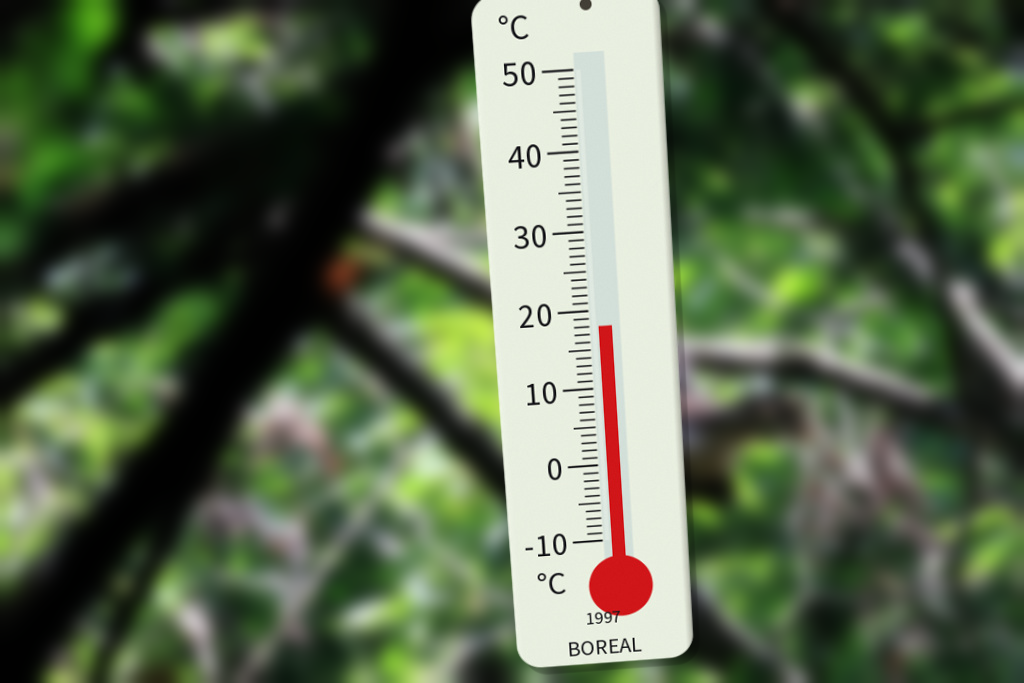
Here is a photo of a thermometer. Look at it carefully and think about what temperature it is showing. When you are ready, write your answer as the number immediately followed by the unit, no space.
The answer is 18°C
